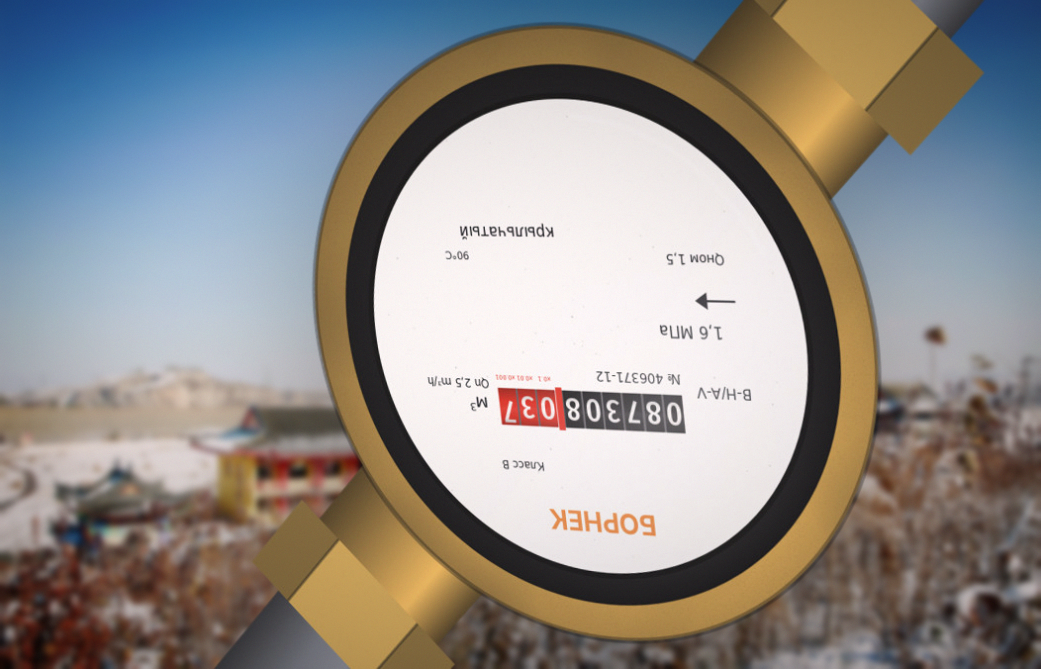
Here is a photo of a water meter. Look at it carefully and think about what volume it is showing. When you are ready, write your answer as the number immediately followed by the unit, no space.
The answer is 87308.037m³
